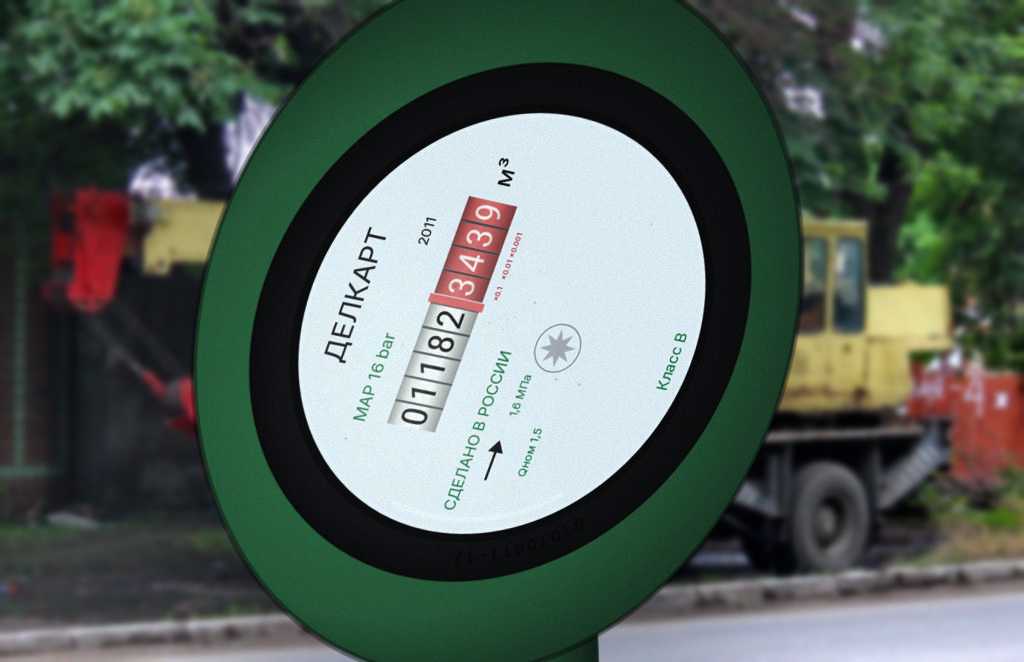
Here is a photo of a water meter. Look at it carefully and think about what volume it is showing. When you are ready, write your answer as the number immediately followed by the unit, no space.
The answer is 1182.3439m³
